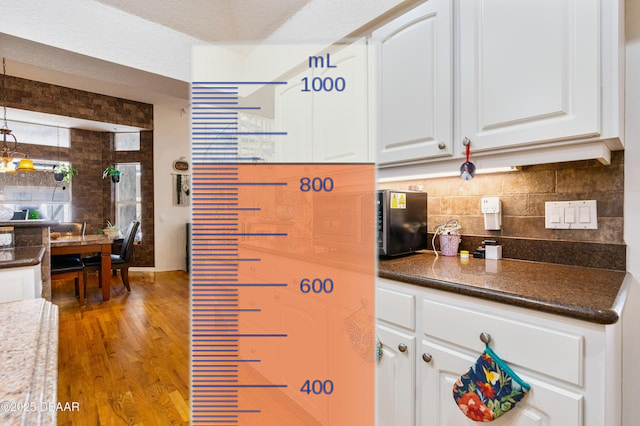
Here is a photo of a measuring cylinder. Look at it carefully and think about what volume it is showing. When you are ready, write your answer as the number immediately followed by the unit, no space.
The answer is 840mL
